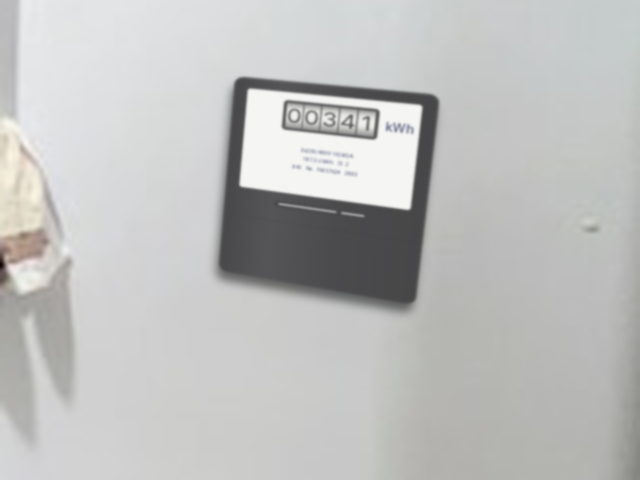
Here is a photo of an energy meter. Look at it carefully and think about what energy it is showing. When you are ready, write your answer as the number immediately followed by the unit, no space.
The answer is 341kWh
